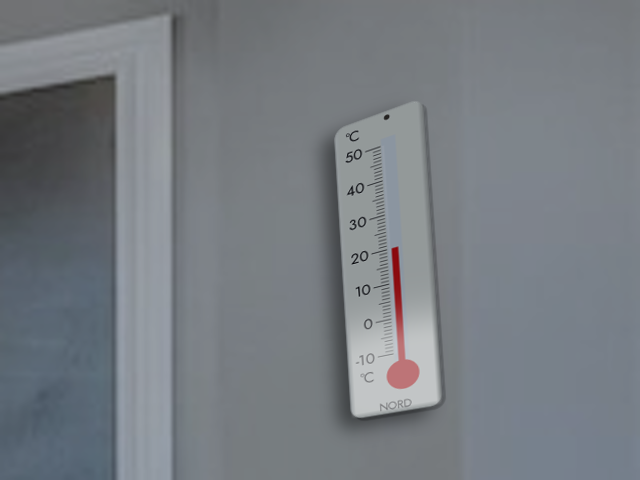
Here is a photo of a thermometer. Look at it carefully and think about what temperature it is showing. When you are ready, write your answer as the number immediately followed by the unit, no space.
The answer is 20°C
